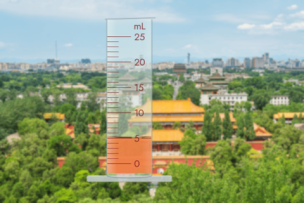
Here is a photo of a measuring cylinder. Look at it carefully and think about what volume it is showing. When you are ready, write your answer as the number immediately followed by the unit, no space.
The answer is 5mL
